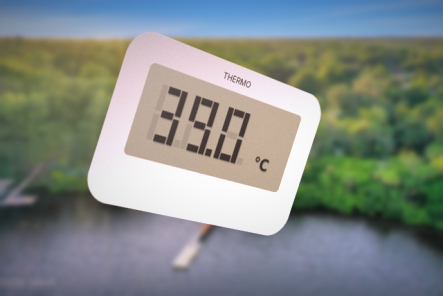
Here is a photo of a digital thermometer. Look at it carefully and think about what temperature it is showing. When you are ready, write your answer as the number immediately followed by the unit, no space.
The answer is 39.0°C
